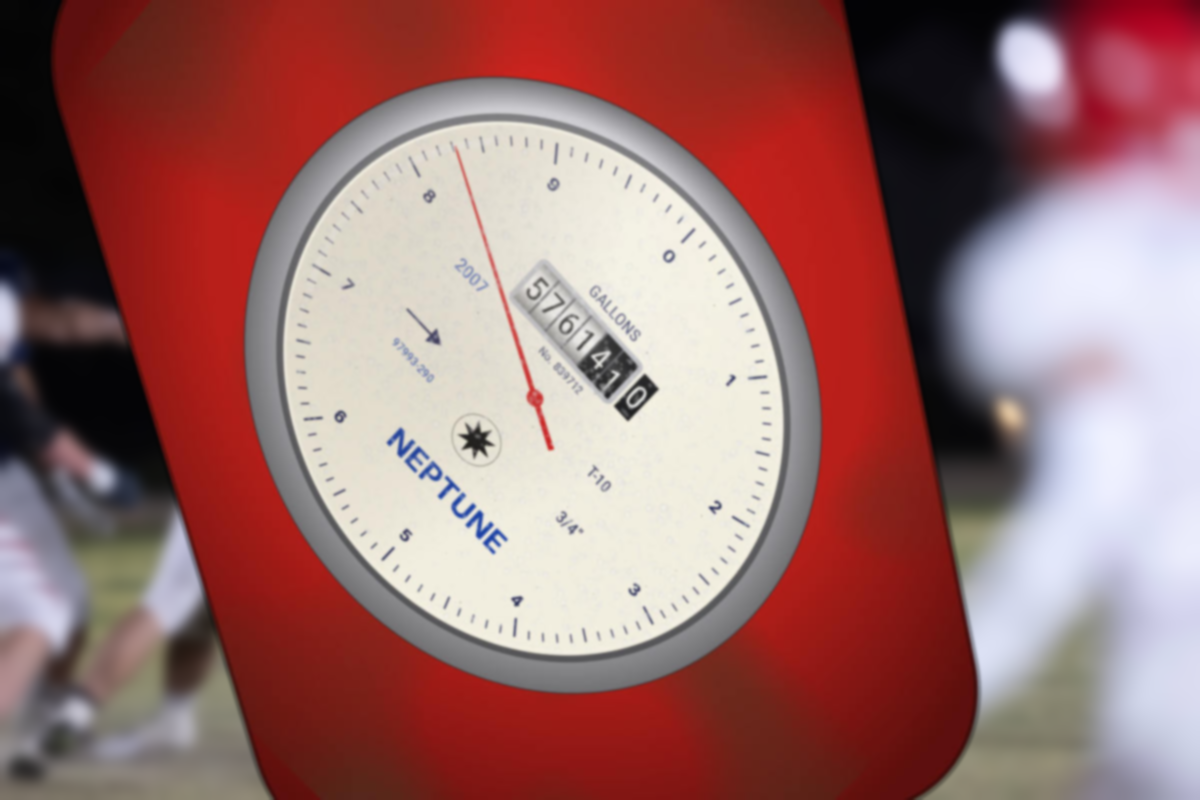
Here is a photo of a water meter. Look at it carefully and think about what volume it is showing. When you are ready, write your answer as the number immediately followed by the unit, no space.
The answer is 5761408.3gal
